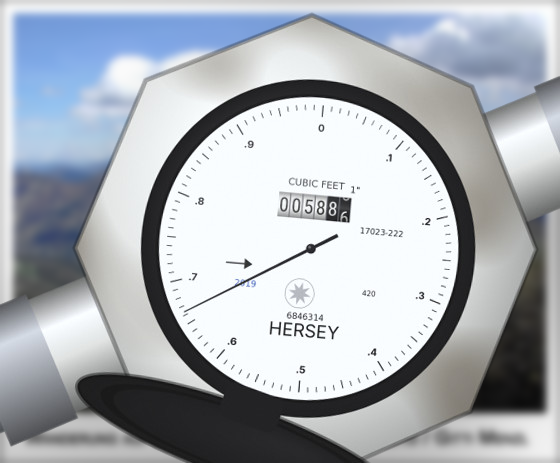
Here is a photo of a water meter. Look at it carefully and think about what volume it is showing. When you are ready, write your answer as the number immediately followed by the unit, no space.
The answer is 5885.66ft³
